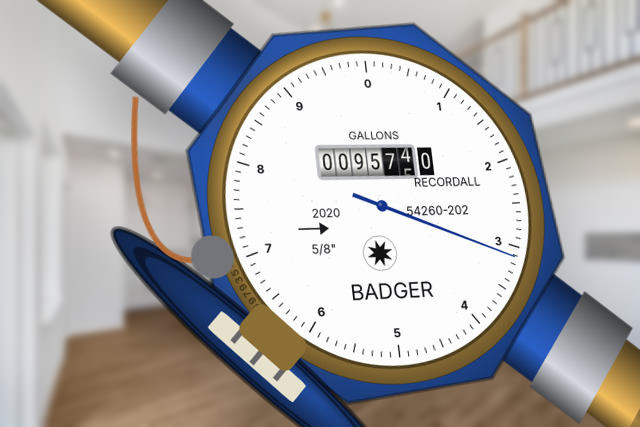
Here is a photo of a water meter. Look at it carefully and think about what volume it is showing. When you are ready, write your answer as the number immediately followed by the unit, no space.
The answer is 95743.1gal
